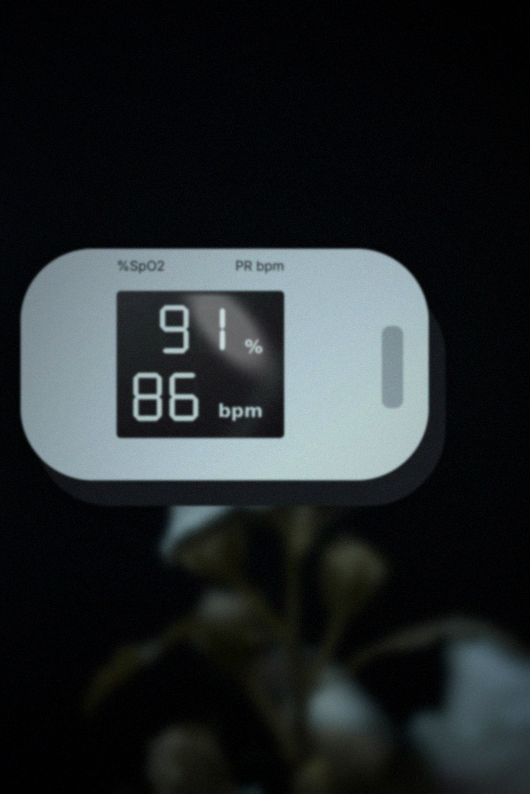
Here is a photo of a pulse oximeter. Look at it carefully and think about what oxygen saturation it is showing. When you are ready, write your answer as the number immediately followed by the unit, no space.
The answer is 91%
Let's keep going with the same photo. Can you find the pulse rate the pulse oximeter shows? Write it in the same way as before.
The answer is 86bpm
